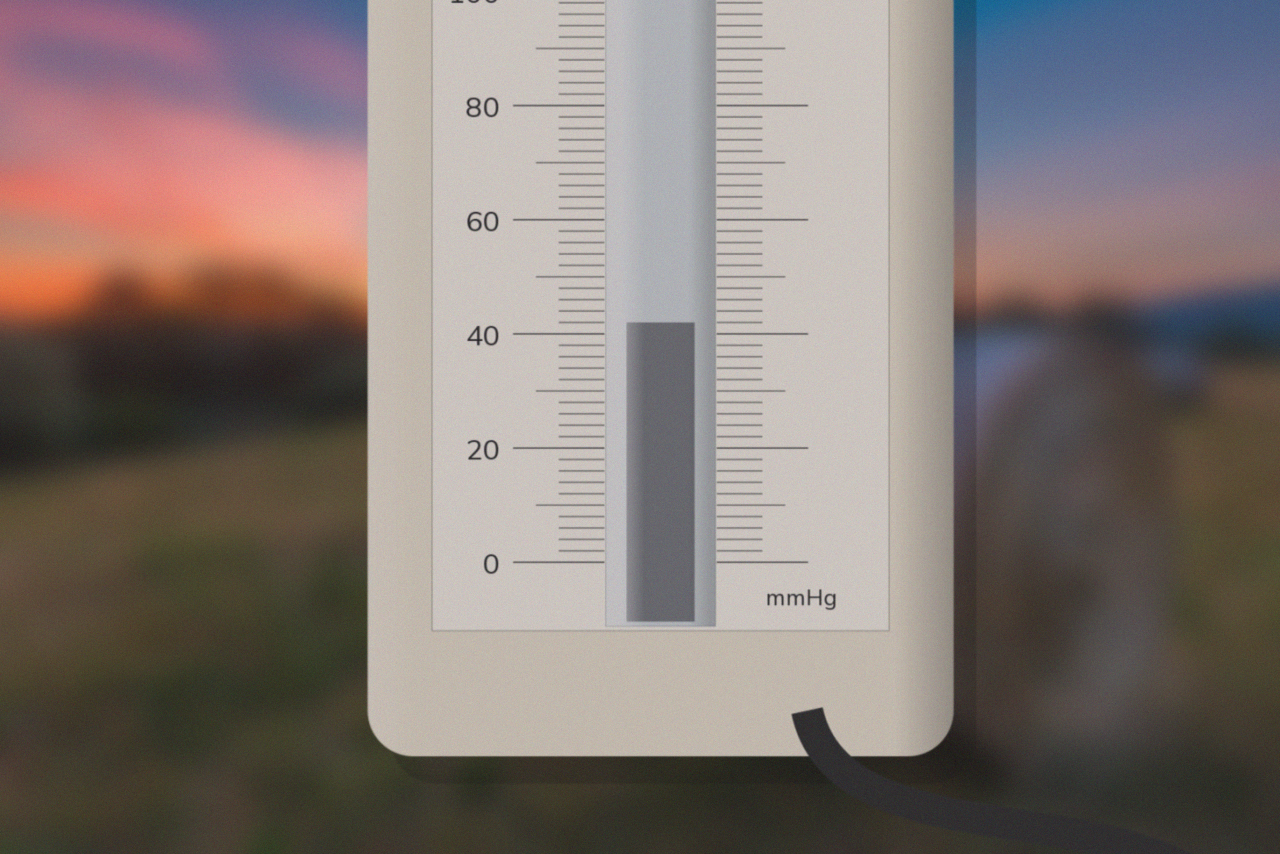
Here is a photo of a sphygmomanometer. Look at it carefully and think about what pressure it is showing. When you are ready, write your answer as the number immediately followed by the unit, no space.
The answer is 42mmHg
